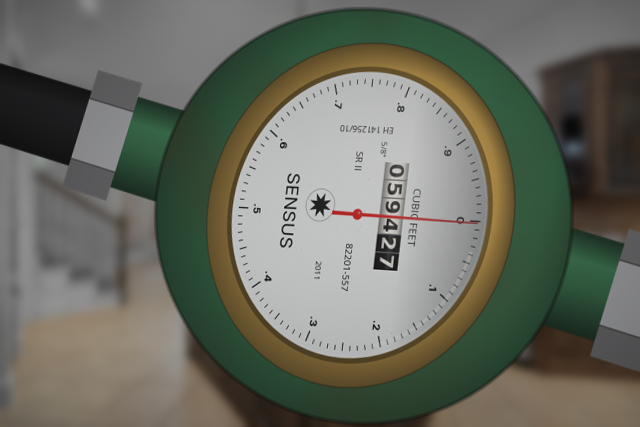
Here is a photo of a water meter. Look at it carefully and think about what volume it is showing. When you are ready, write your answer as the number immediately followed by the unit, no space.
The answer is 59427.00ft³
